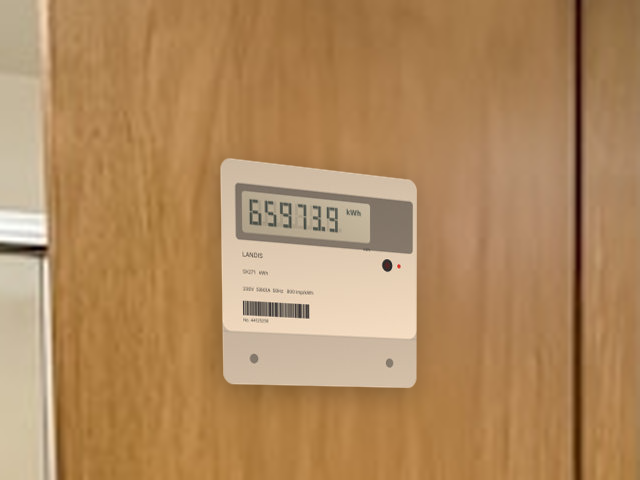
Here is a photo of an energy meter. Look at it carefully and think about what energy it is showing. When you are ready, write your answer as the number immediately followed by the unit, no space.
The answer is 65973.9kWh
